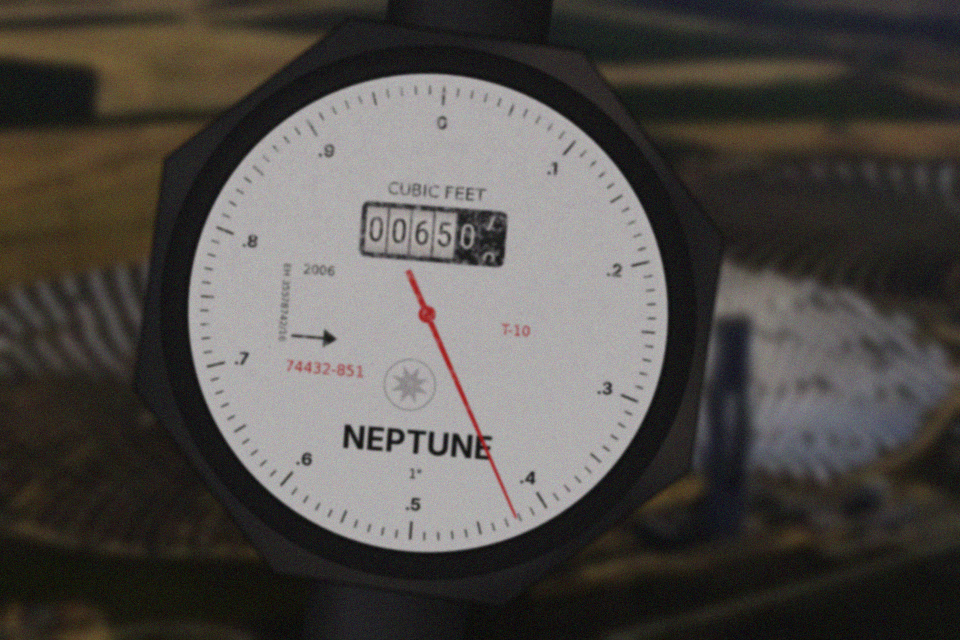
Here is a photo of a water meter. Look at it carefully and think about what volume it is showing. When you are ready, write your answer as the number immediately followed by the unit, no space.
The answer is 6507.42ft³
